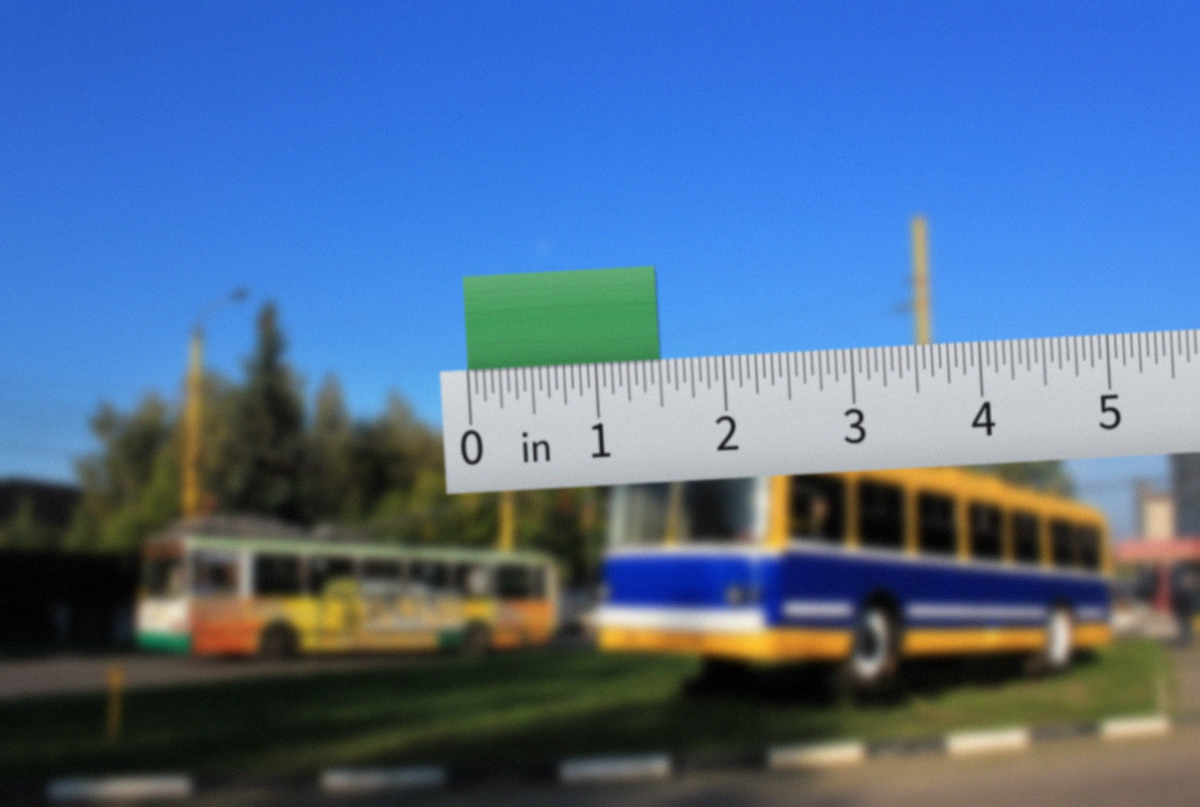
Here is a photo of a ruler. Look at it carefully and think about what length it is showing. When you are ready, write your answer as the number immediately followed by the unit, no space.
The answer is 1.5in
